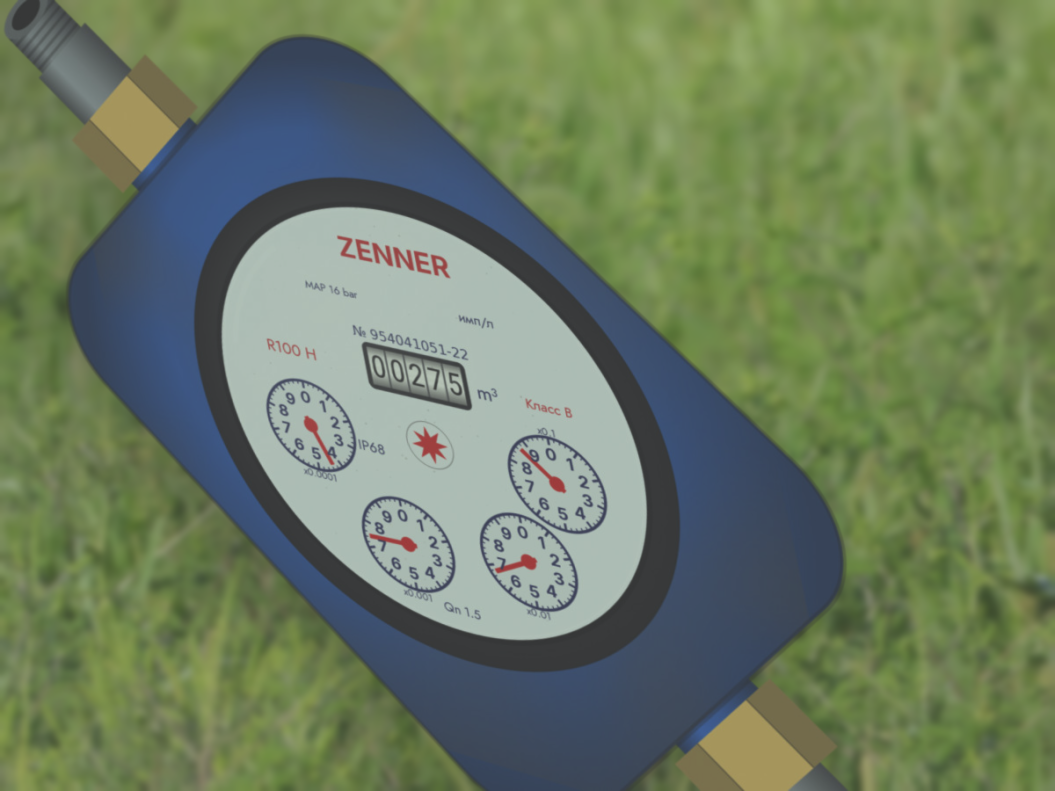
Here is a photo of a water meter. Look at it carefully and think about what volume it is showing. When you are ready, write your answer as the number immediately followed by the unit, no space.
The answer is 275.8674m³
